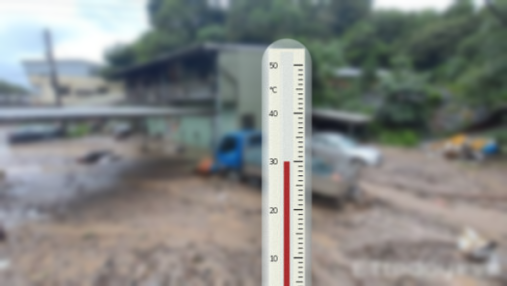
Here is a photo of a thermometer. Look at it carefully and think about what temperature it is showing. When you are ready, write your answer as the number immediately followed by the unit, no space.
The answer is 30°C
